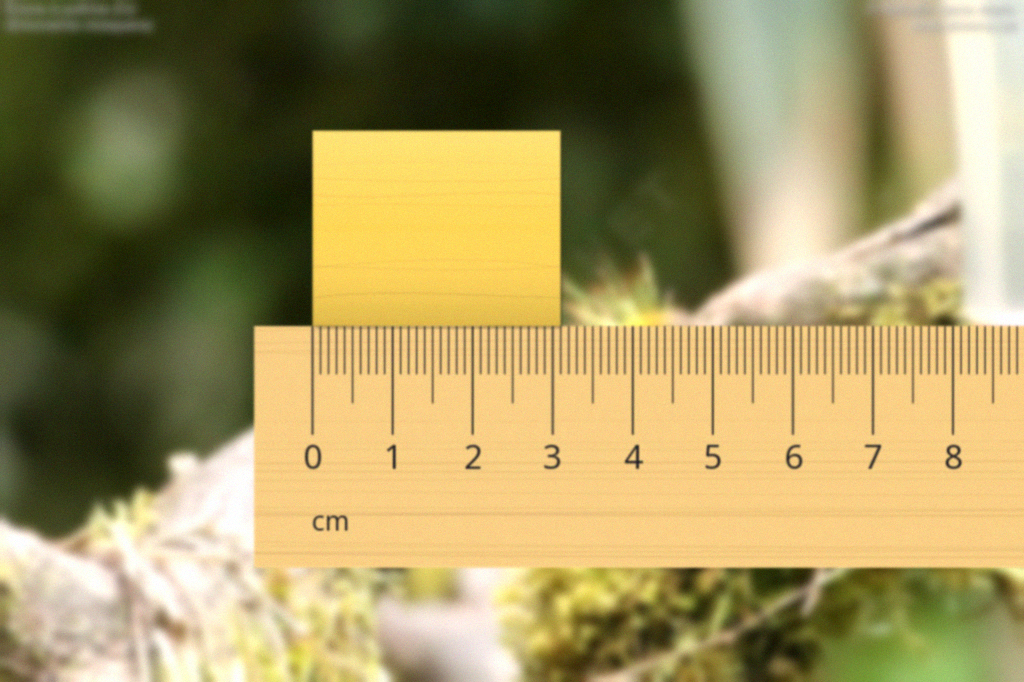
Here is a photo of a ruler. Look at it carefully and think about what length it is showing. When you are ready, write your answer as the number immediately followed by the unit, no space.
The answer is 3.1cm
